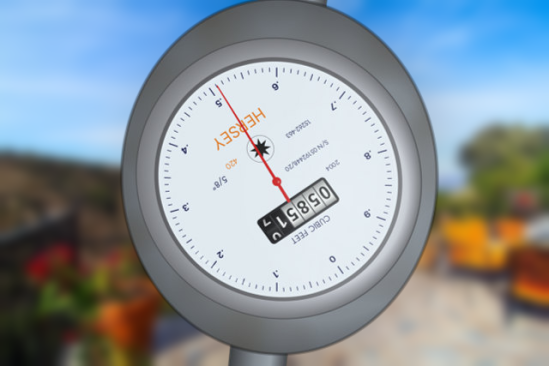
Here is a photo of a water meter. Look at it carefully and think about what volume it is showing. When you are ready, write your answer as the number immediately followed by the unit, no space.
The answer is 58516.51ft³
